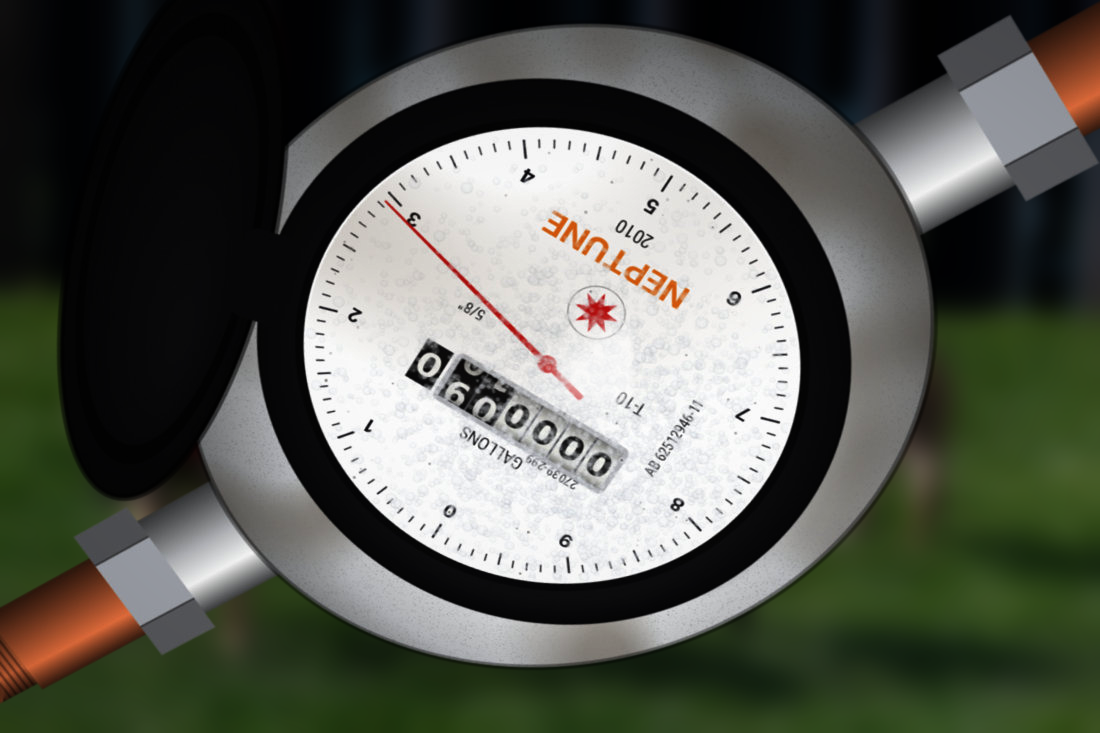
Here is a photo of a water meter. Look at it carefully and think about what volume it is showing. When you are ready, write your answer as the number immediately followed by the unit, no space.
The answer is 92.9gal
